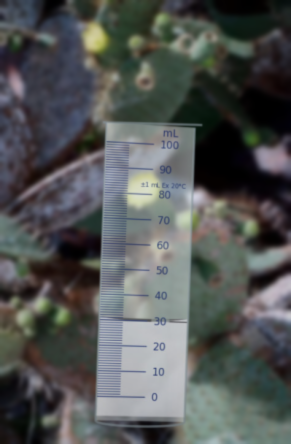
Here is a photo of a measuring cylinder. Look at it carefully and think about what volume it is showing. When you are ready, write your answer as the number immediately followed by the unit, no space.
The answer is 30mL
